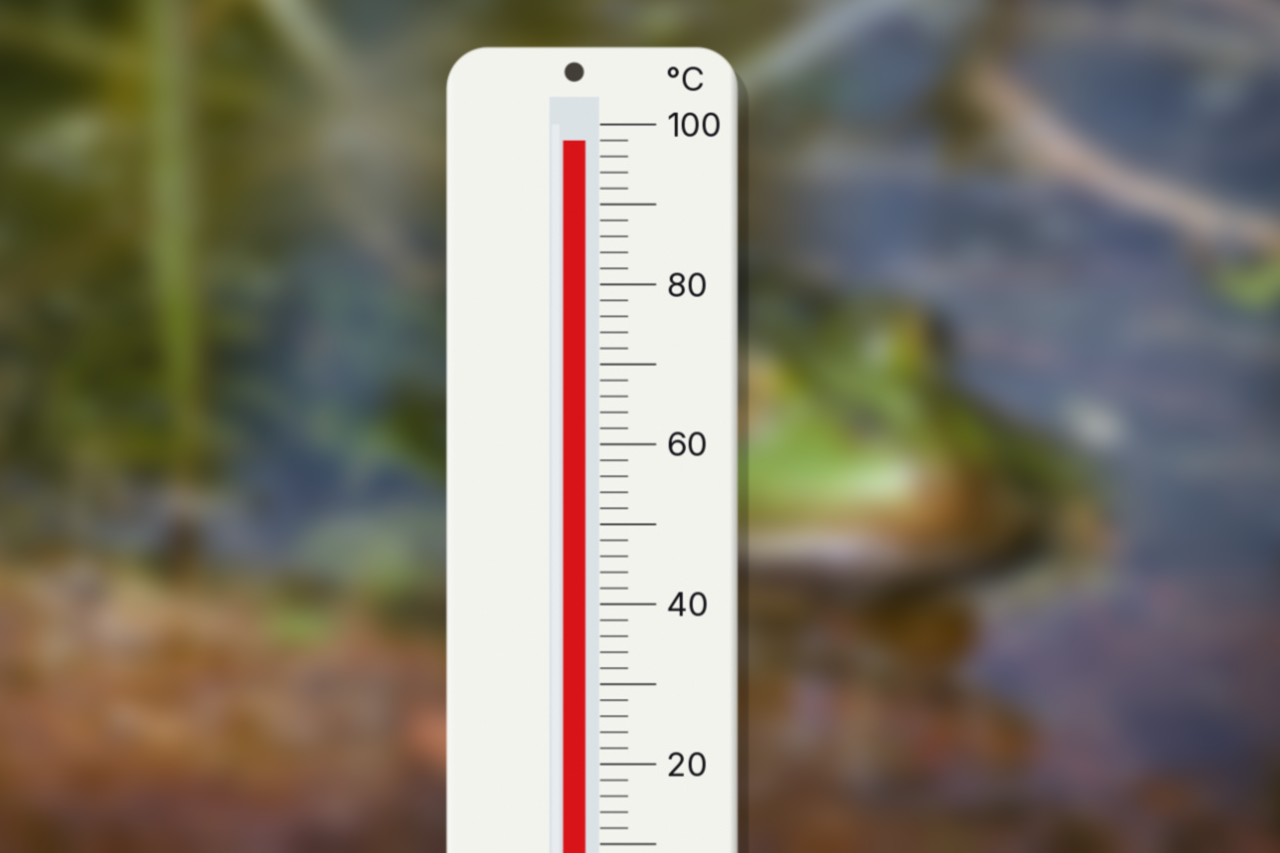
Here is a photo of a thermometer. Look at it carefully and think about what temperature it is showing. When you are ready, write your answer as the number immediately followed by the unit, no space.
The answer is 98°C
